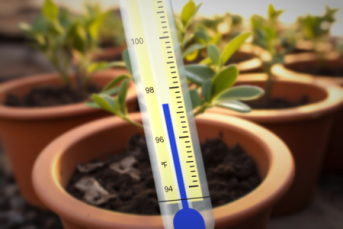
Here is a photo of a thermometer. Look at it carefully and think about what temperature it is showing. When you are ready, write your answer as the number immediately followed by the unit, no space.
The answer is 97.4°F
